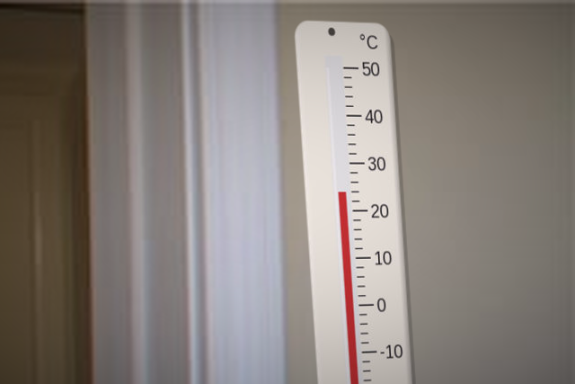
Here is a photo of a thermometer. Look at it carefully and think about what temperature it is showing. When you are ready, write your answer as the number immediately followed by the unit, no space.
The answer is 24°C
